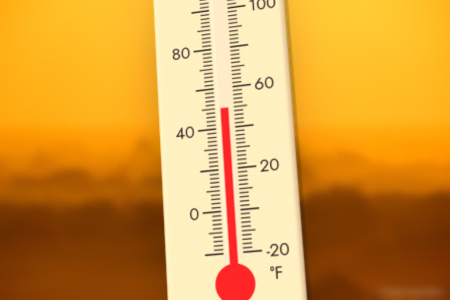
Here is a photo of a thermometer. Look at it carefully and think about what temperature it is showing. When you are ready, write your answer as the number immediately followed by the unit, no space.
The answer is 50°F
